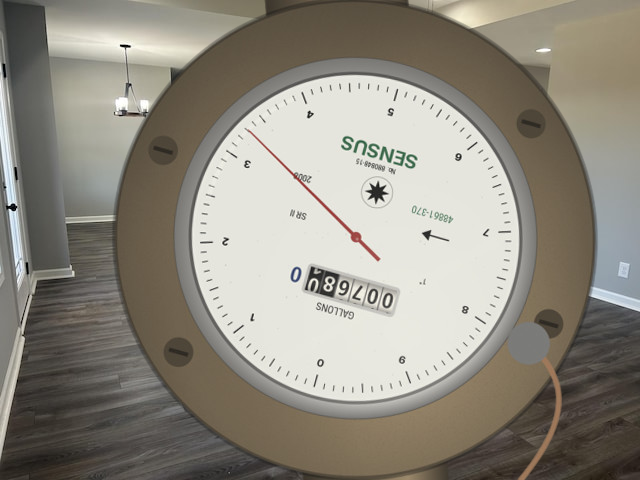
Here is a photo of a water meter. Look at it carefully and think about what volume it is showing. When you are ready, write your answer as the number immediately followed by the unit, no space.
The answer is 76803.3gal
